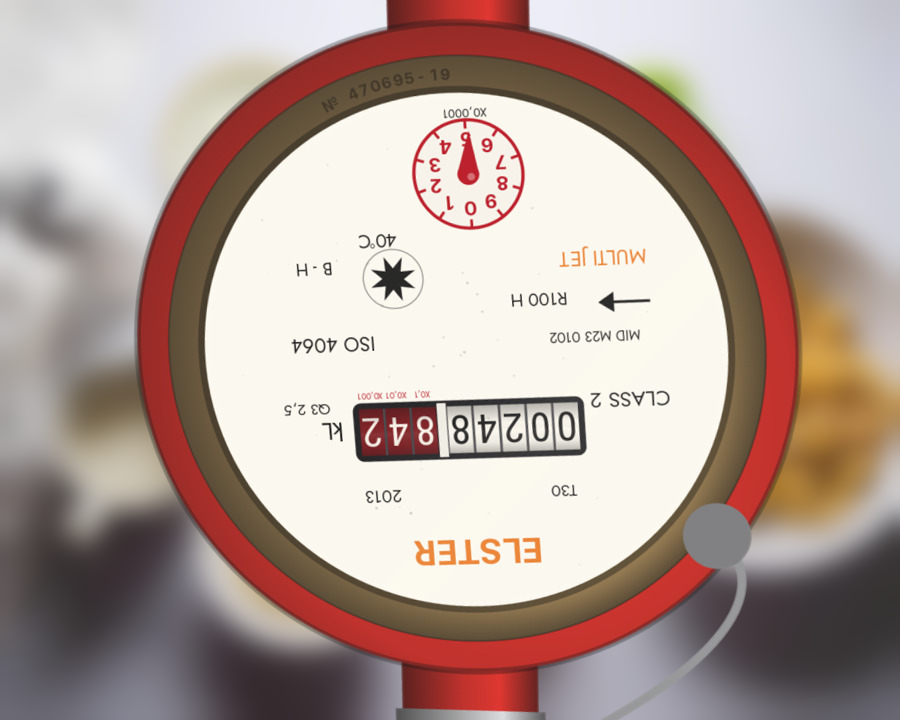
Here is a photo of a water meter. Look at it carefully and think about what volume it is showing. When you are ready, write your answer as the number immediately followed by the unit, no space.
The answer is 248.8425kL
